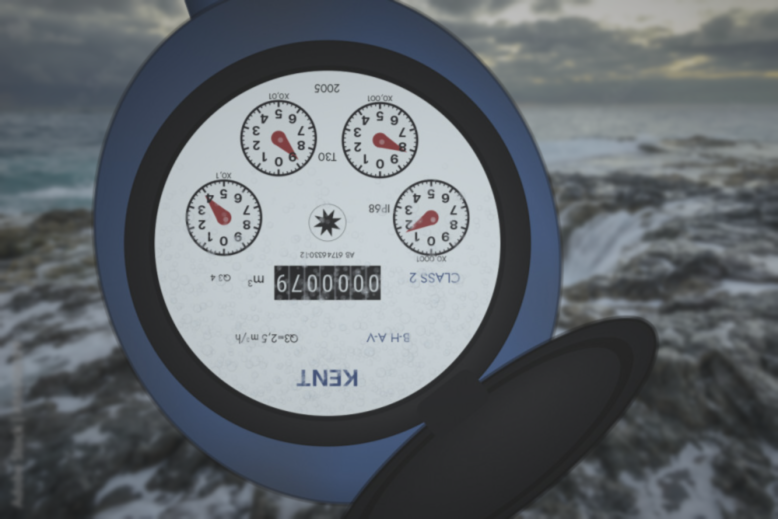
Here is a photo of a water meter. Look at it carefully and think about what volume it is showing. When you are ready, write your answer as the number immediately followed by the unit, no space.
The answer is 79.3881m³
